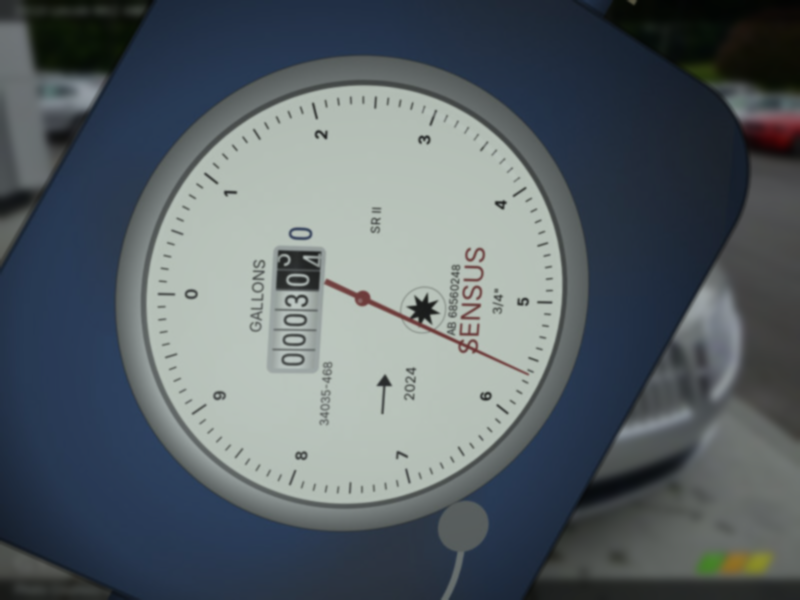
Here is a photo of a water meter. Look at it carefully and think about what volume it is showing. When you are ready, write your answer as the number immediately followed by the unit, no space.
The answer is 3035.6gal
